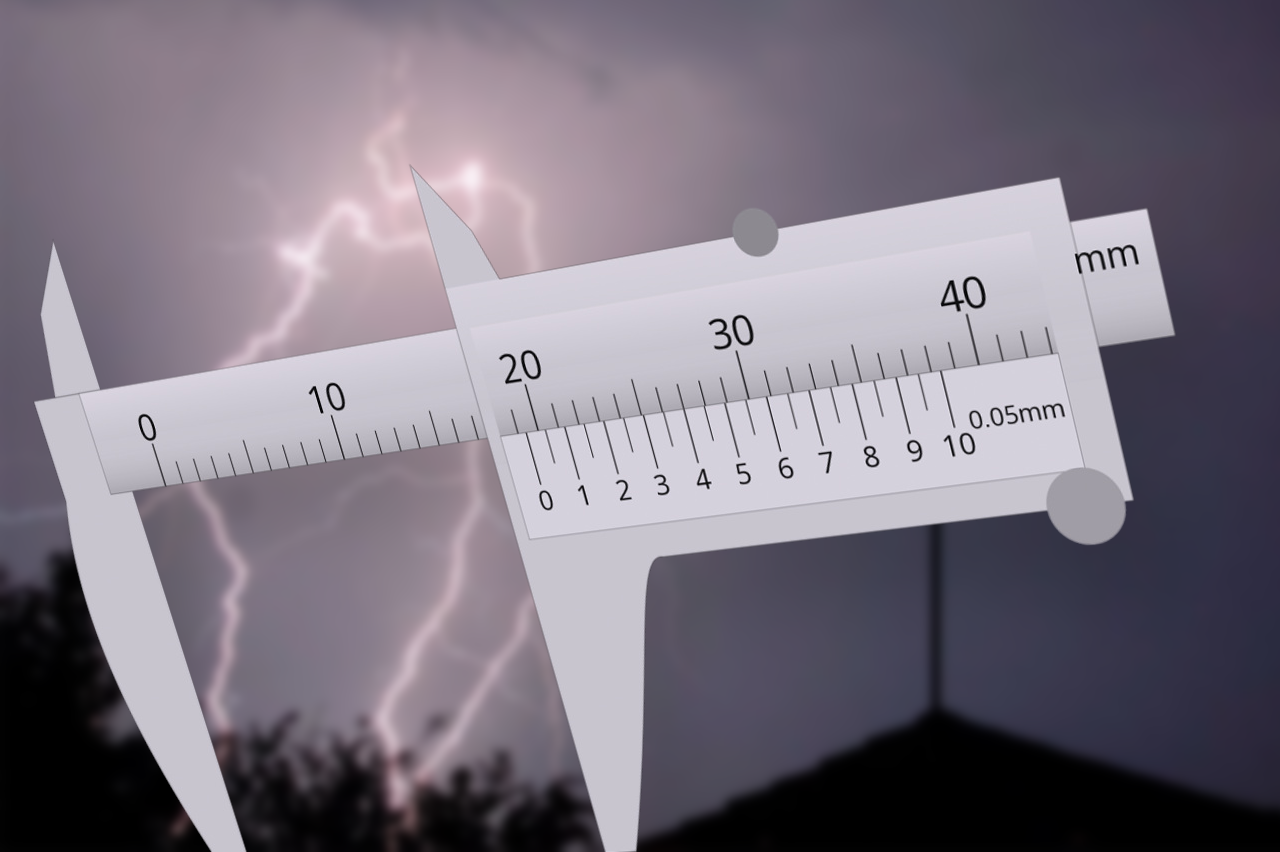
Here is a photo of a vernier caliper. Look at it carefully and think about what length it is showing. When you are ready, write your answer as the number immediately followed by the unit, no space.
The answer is 19.4mm
